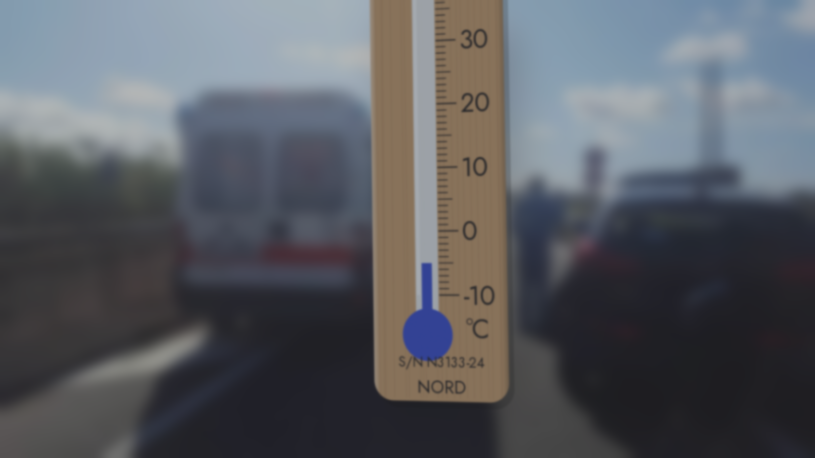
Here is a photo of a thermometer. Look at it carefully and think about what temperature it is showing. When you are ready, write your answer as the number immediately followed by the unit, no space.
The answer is -5°C
